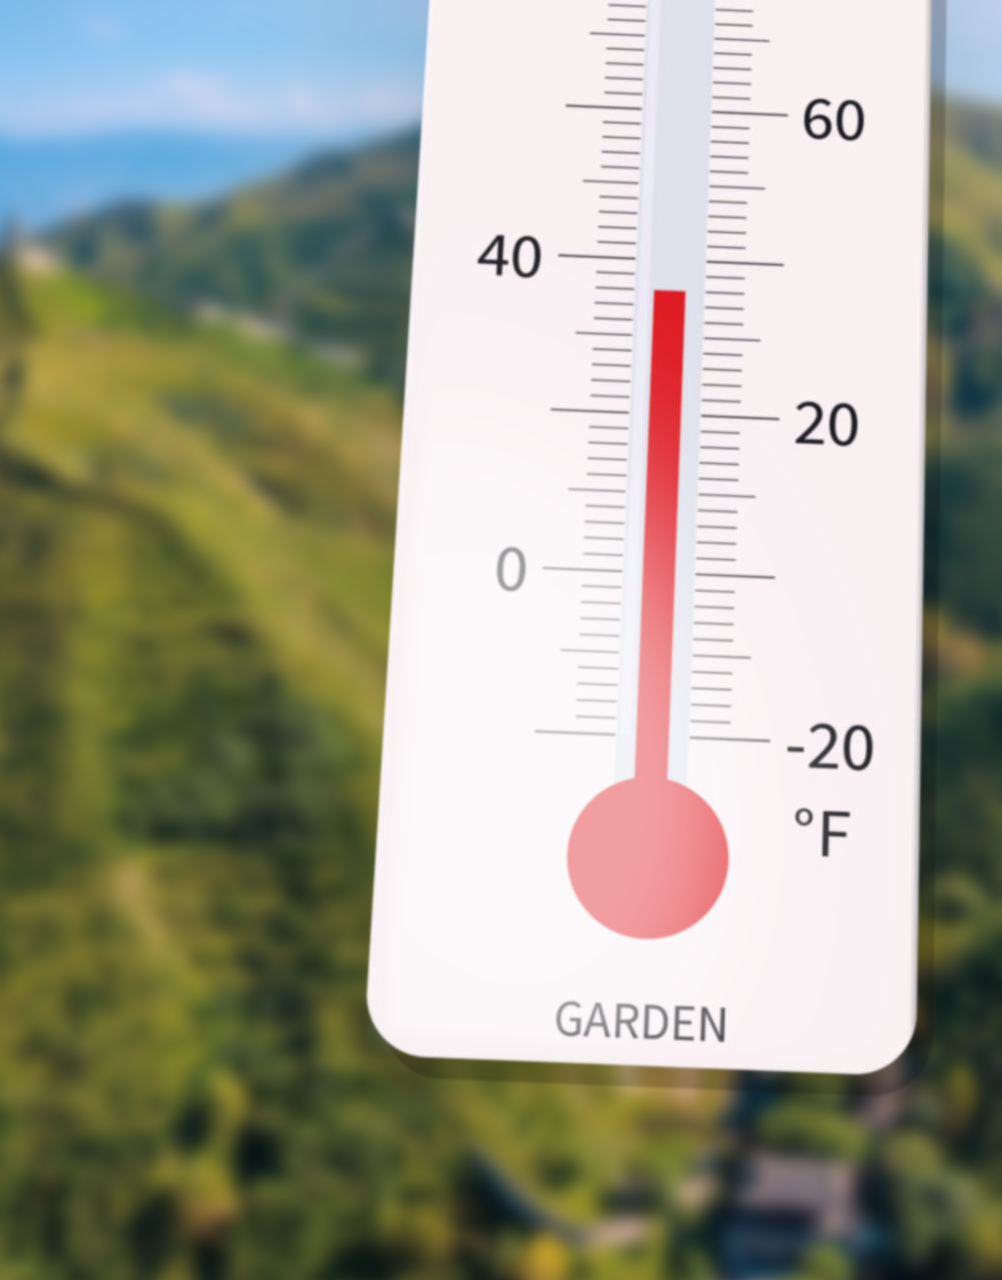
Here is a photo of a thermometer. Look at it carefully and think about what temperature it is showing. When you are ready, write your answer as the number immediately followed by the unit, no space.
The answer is 36°F
